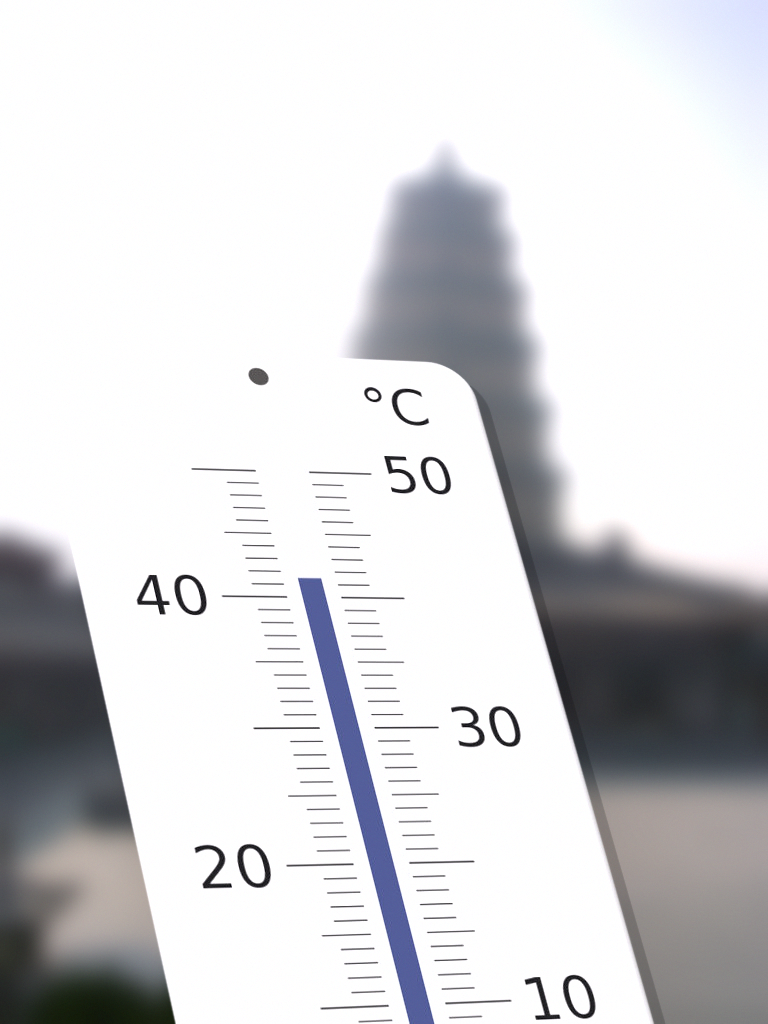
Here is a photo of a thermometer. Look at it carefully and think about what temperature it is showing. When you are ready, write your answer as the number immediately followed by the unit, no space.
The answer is 41.5°C
